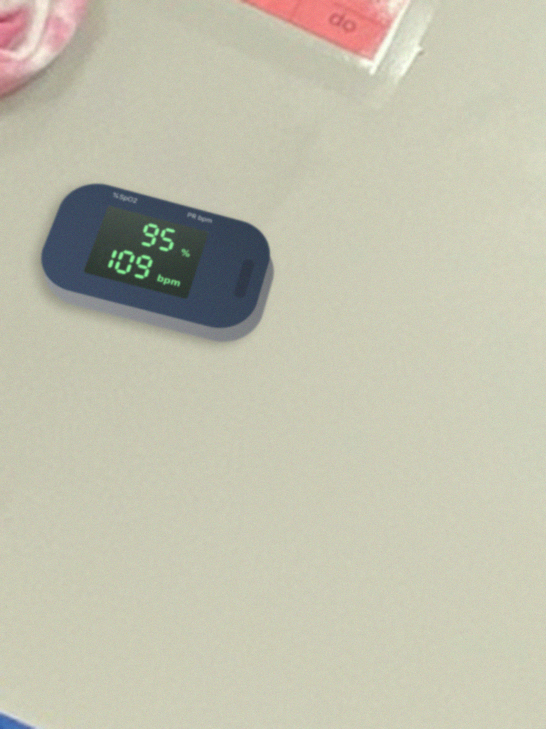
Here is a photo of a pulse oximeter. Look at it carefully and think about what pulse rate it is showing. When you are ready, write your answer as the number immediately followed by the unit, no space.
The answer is 109bpm
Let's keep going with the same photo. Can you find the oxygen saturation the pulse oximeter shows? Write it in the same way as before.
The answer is 95%
